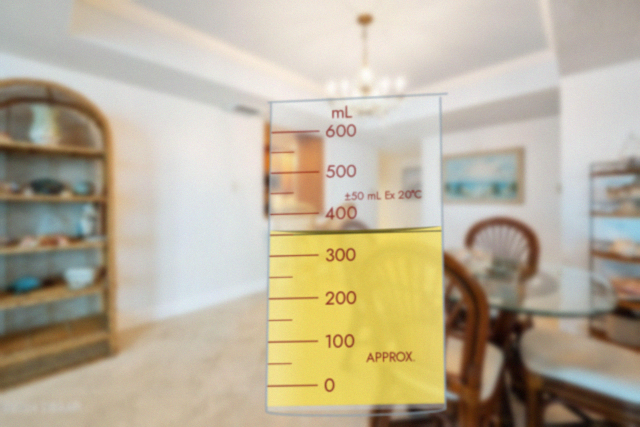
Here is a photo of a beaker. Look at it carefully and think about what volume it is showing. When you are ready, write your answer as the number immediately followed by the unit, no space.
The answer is 350mL
